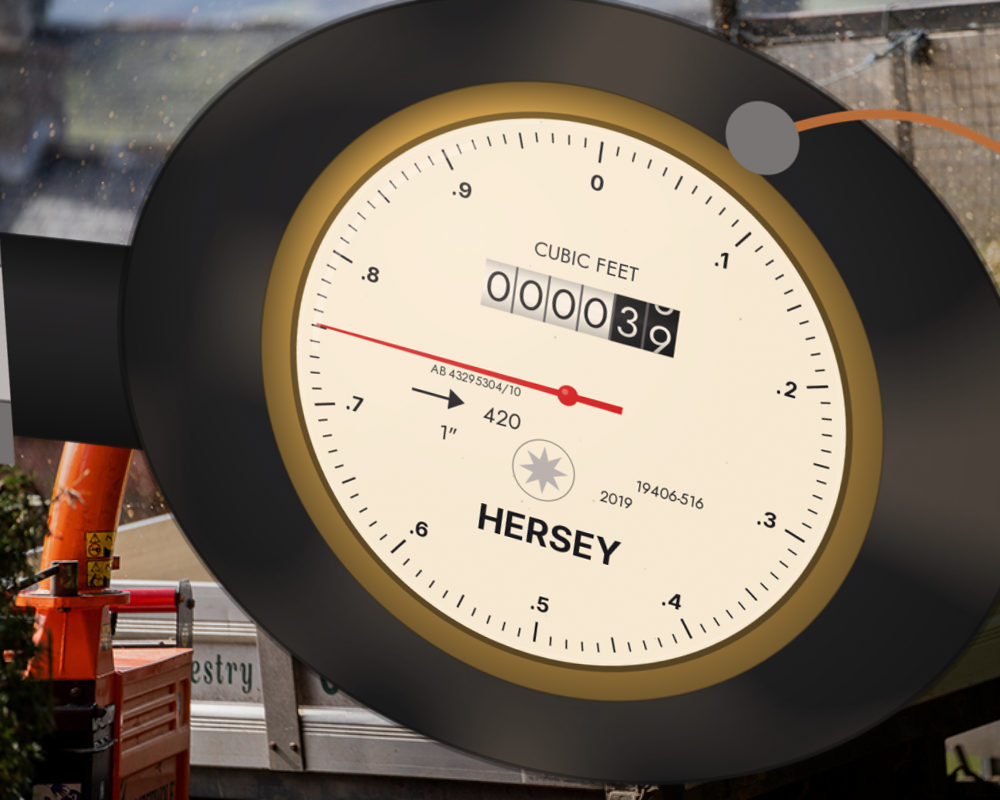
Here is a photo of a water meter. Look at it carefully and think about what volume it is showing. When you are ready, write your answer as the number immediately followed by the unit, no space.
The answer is 38.75ft³
